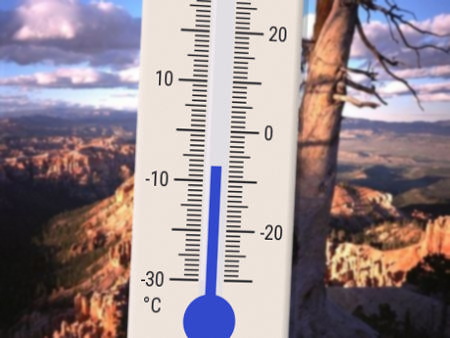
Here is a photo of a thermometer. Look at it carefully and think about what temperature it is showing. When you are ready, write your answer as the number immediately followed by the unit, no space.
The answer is -7°C
